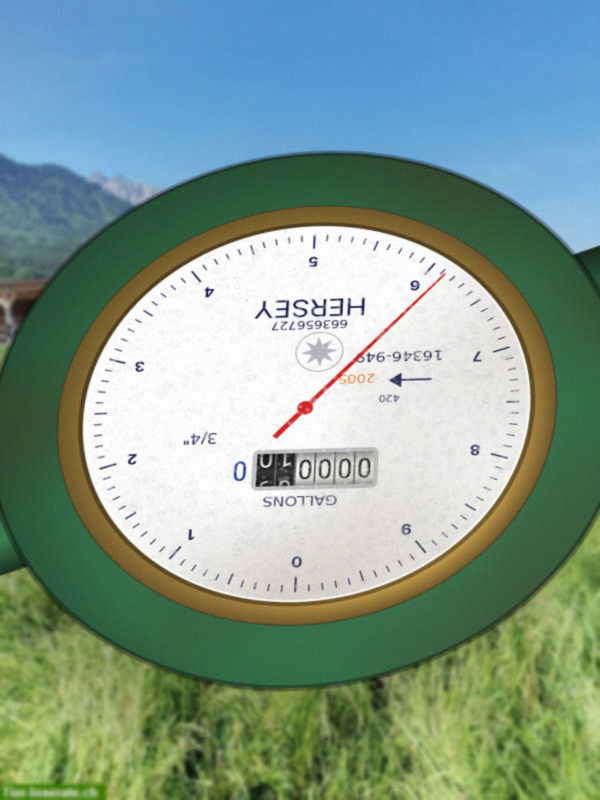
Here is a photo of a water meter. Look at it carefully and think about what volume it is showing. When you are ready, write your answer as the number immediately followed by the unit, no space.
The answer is 96.1gal
